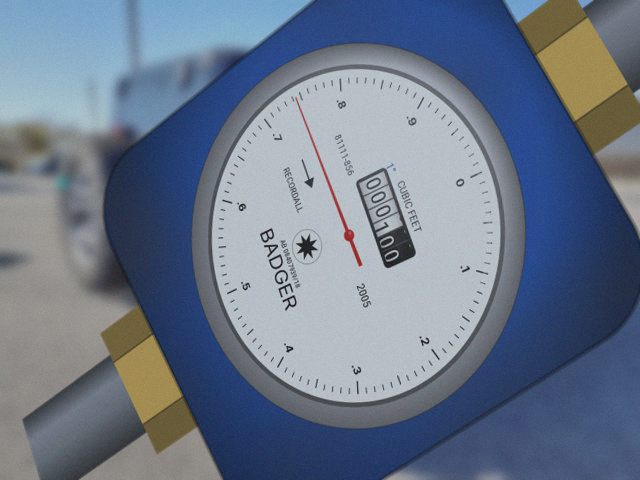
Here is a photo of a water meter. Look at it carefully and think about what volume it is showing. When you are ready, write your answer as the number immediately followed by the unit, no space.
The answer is 99.74ft³
